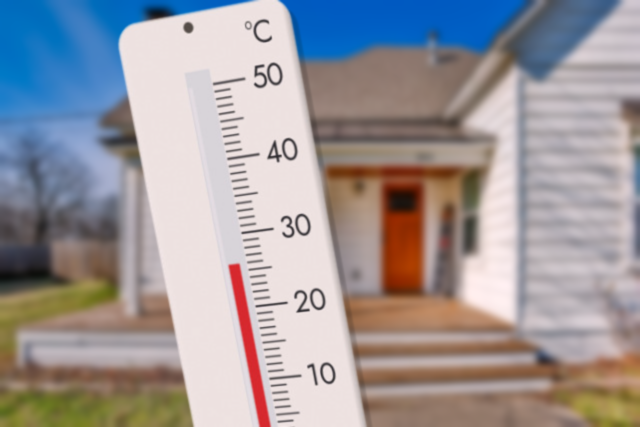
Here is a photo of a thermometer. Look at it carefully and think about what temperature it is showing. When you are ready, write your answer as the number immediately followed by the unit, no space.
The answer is 26°C
